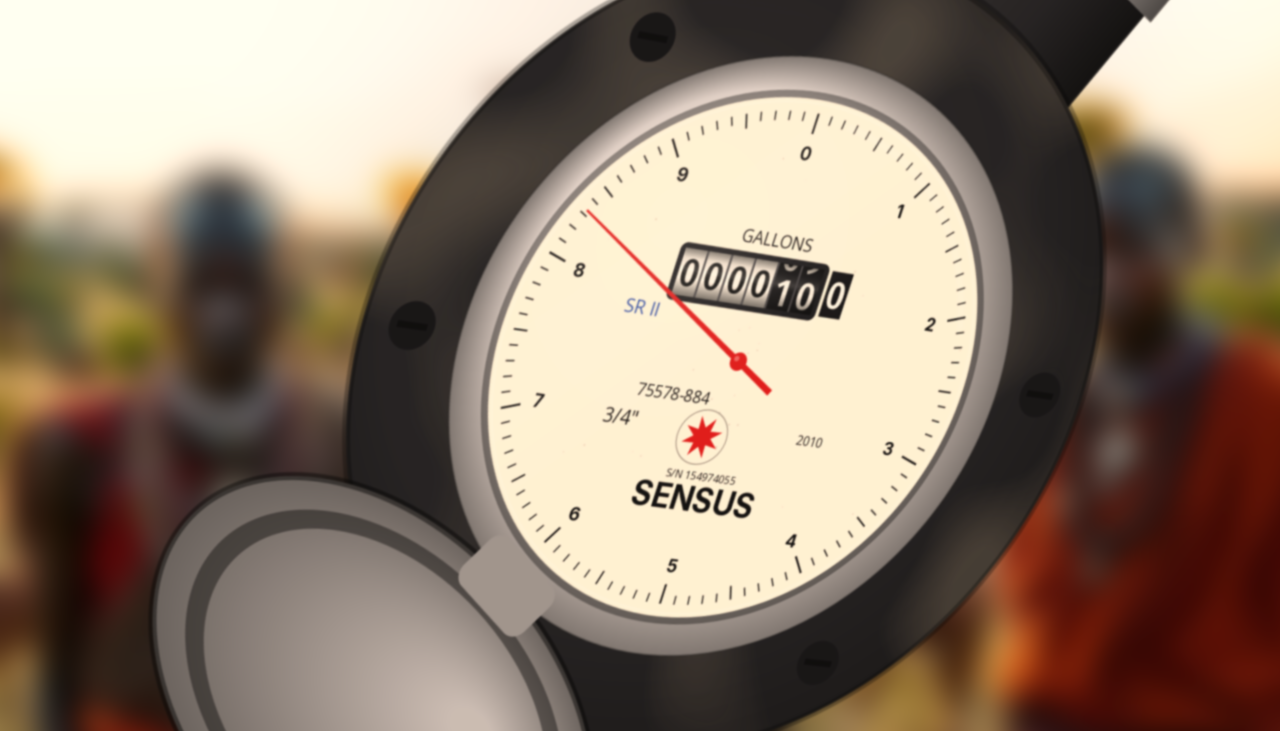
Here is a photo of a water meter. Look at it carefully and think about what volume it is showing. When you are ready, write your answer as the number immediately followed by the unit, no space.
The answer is 98.3gal
